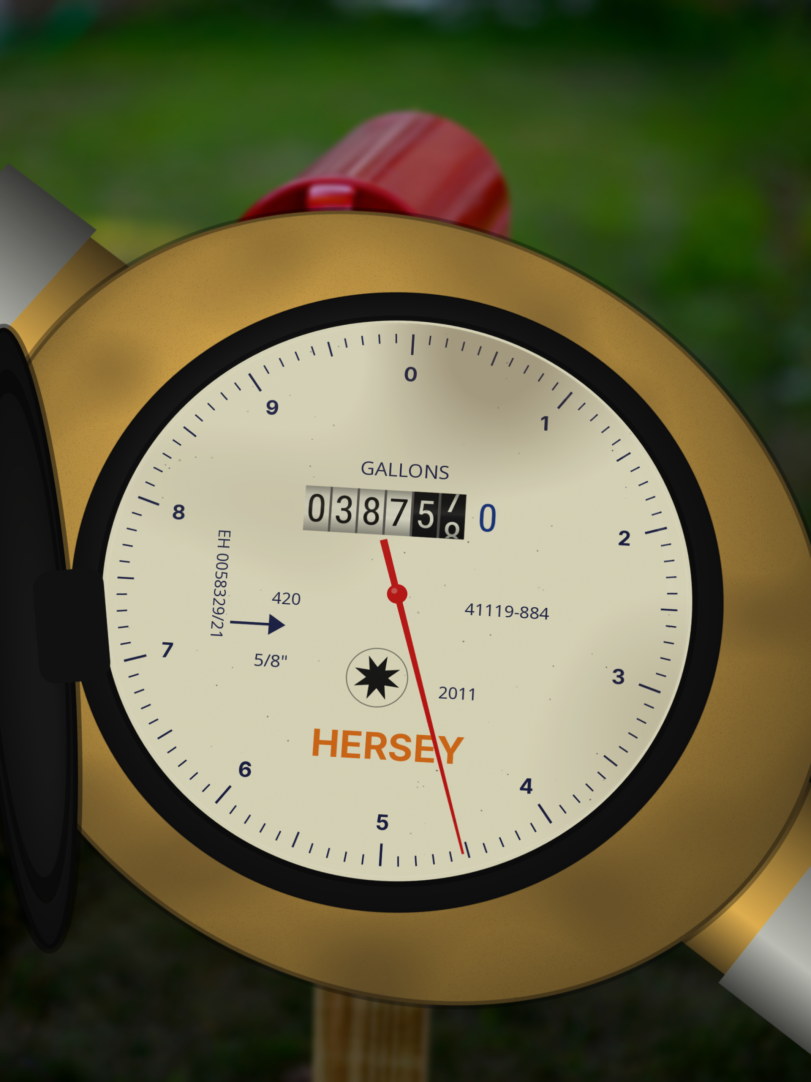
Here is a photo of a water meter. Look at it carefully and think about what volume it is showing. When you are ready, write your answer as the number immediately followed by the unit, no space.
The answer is 387574.5gal
